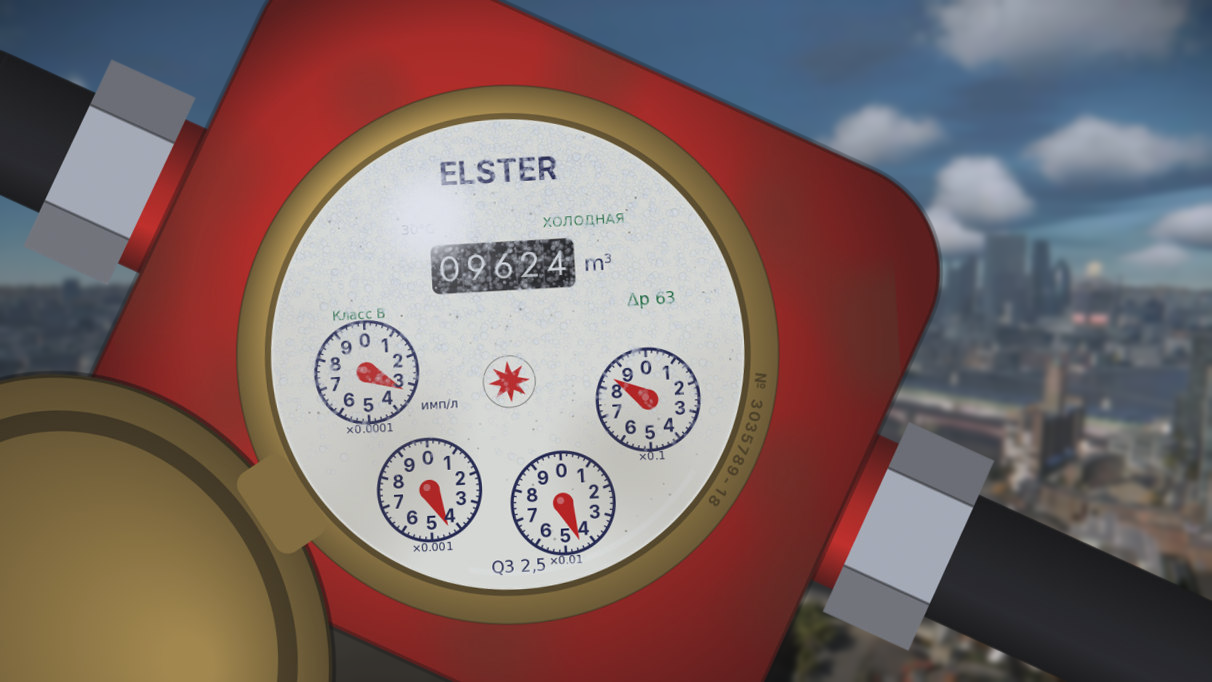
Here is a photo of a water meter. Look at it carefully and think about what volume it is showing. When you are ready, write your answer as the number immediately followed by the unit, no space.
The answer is 9624.8443m³
